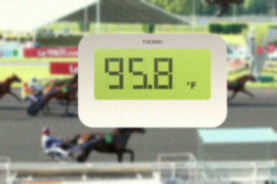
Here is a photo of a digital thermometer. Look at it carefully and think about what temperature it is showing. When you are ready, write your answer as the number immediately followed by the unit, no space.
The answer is 95.8°F
